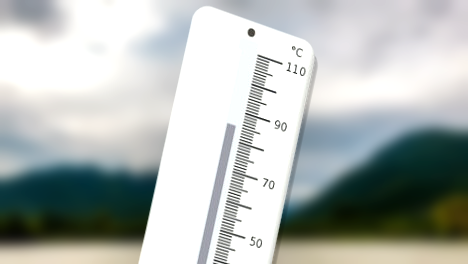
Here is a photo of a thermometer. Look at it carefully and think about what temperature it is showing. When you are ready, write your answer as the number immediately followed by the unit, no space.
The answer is 85°C
